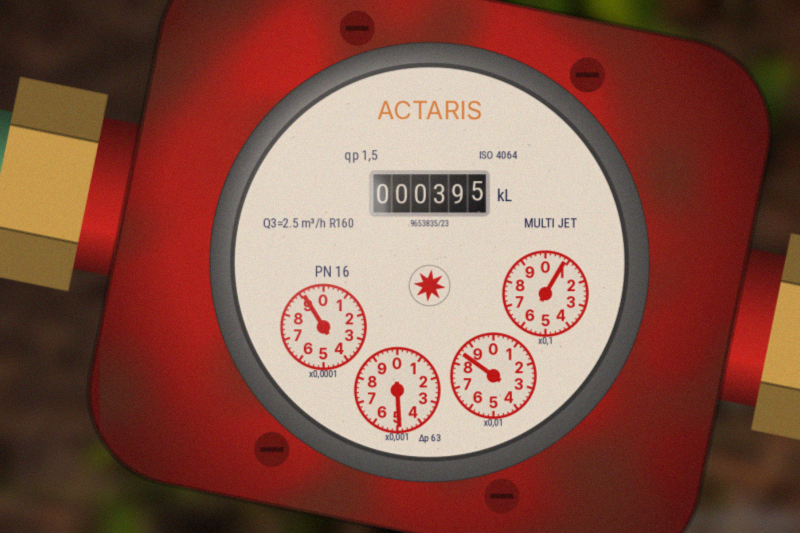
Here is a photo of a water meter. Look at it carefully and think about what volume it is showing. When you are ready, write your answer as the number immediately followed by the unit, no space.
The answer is 395.0849kL
